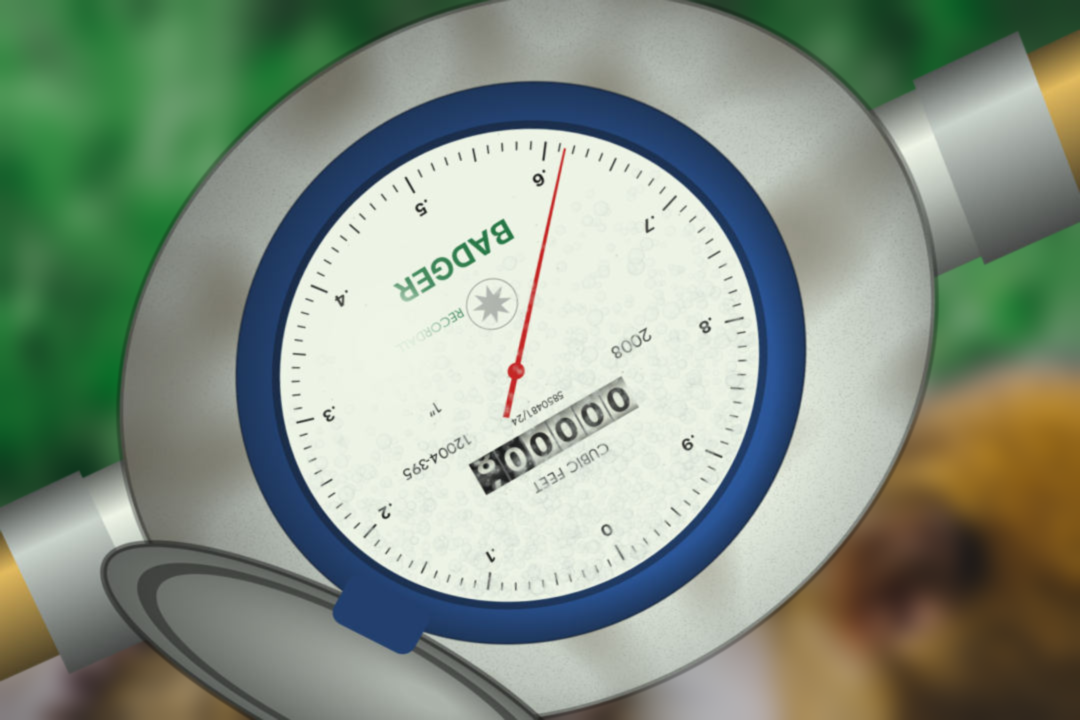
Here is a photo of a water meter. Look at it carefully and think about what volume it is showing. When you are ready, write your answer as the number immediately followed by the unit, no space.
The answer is 7.61ft³
